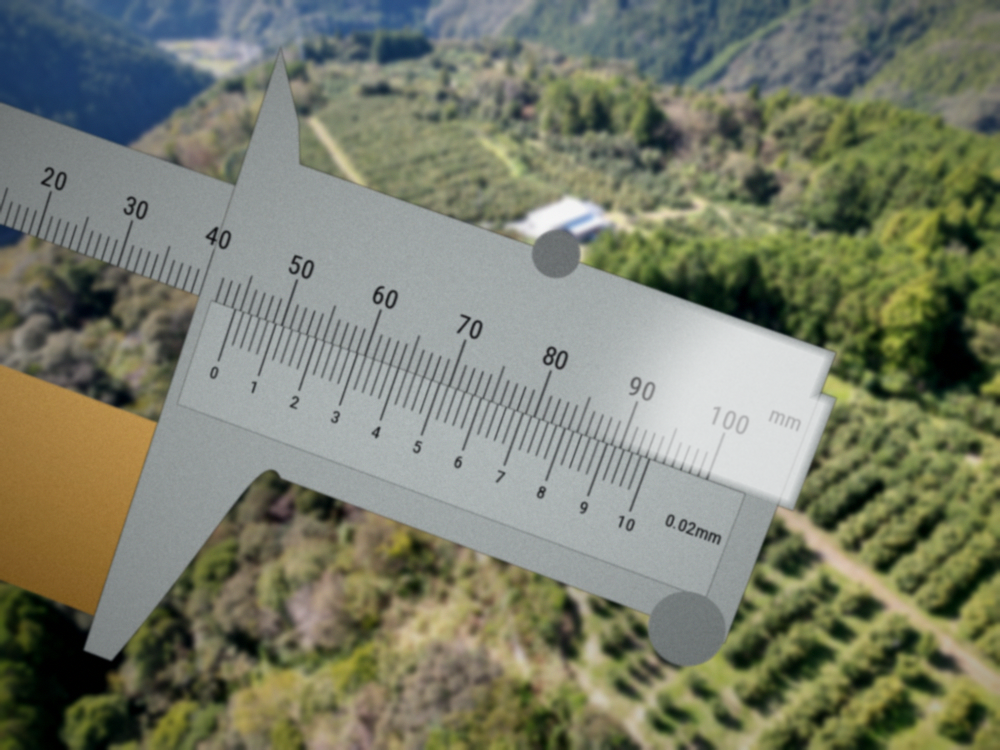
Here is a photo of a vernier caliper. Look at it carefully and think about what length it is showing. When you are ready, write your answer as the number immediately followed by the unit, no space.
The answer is 44.4mm
